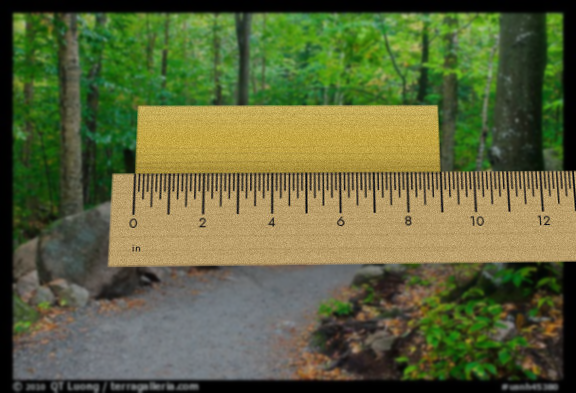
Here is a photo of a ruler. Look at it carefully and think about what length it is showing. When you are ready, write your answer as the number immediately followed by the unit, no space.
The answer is 9in
